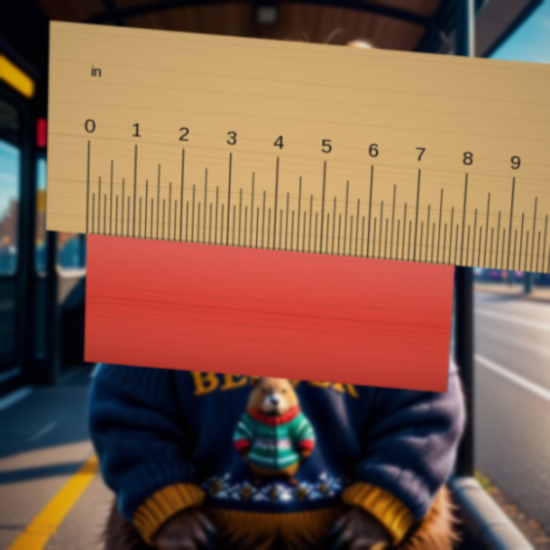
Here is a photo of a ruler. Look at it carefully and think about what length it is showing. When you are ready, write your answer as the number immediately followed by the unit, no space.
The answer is 7.875in
